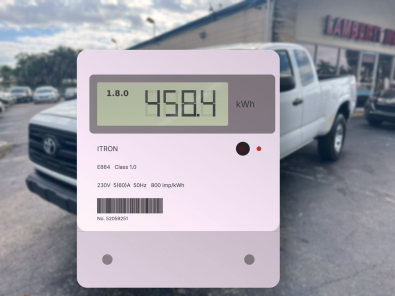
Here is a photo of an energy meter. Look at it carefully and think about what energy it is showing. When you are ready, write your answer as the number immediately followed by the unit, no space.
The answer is 458.4kWh
